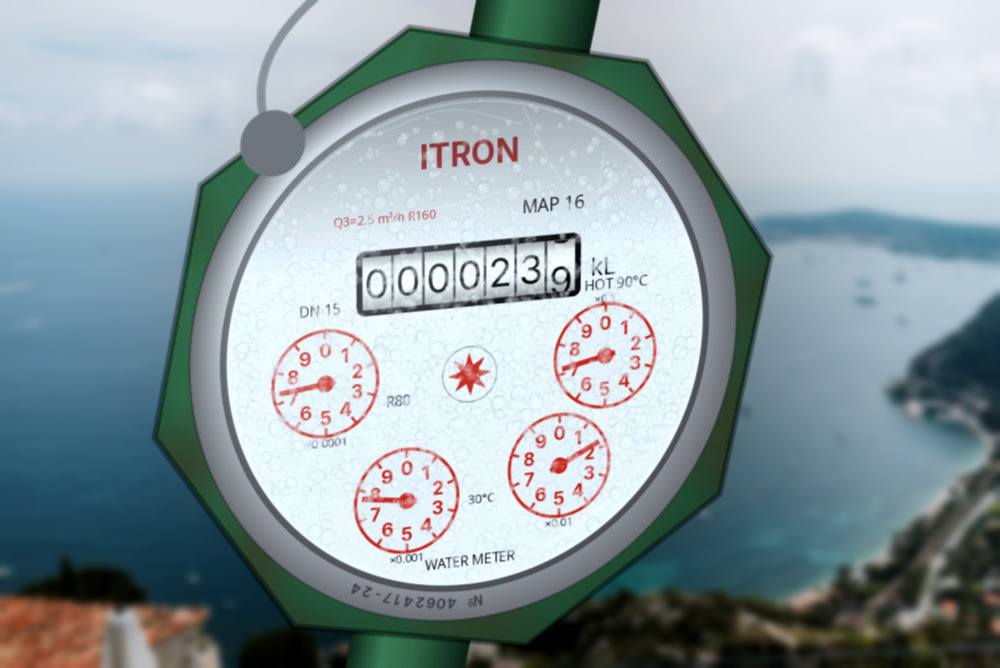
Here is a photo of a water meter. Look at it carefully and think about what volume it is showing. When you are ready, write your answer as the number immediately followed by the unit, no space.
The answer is 238.7177kL
